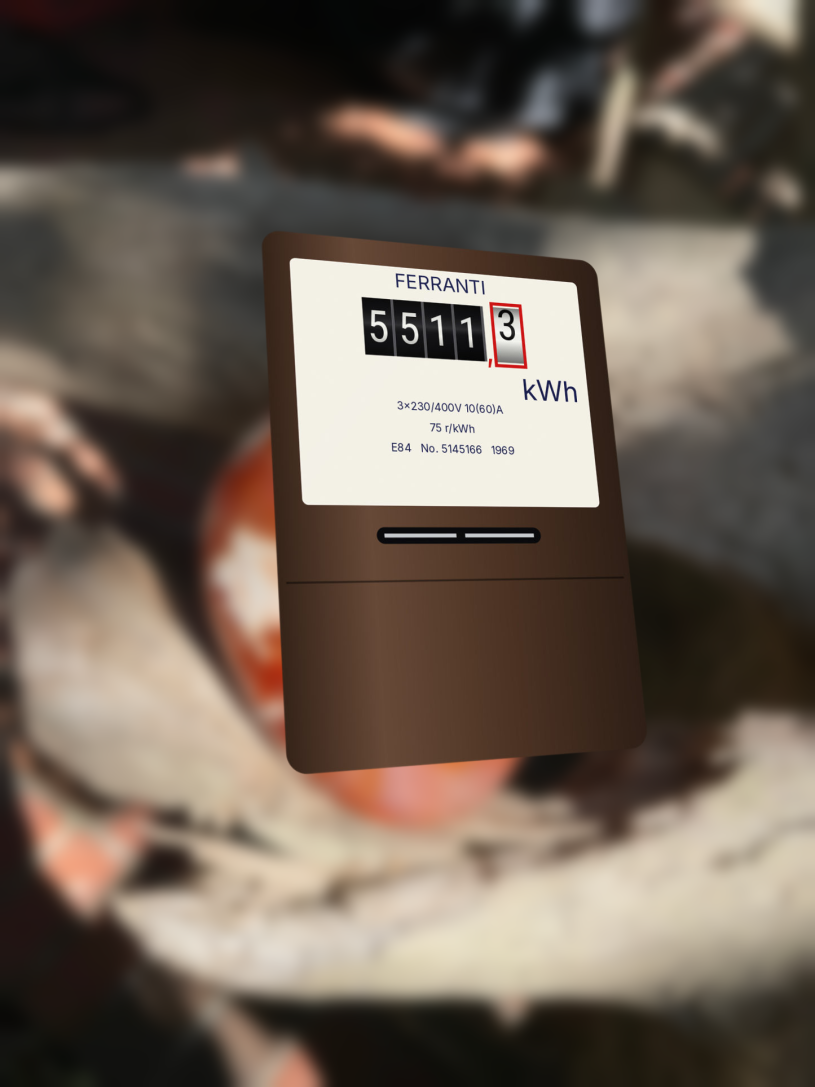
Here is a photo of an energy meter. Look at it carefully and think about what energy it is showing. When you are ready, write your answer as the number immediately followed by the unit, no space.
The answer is 5511.3kWh
